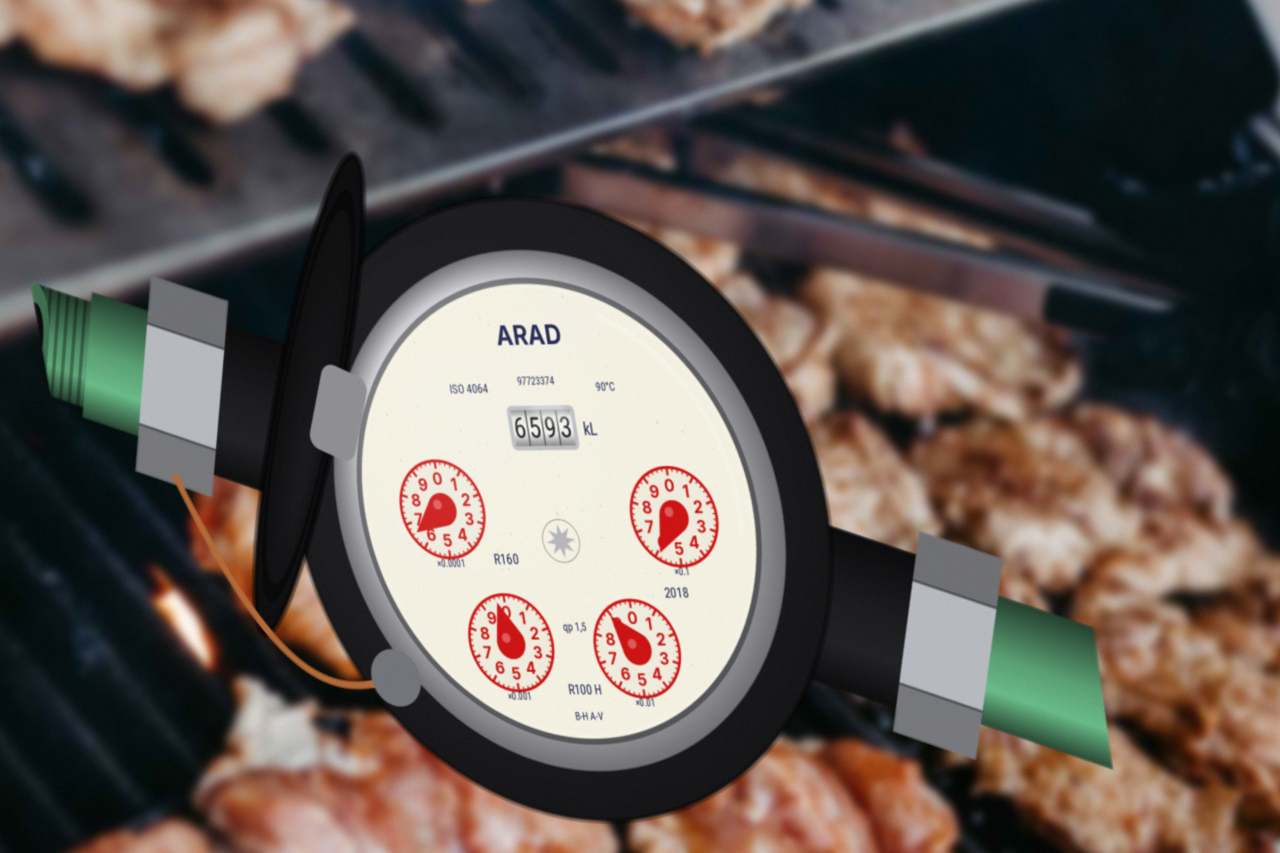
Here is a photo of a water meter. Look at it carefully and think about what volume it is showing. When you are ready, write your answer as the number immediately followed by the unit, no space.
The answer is 6593.5896kL
